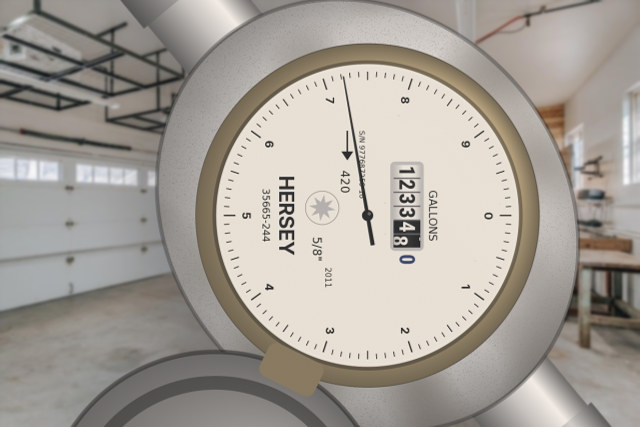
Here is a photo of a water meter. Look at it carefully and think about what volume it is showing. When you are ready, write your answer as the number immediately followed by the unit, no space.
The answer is 1233477.2gal
